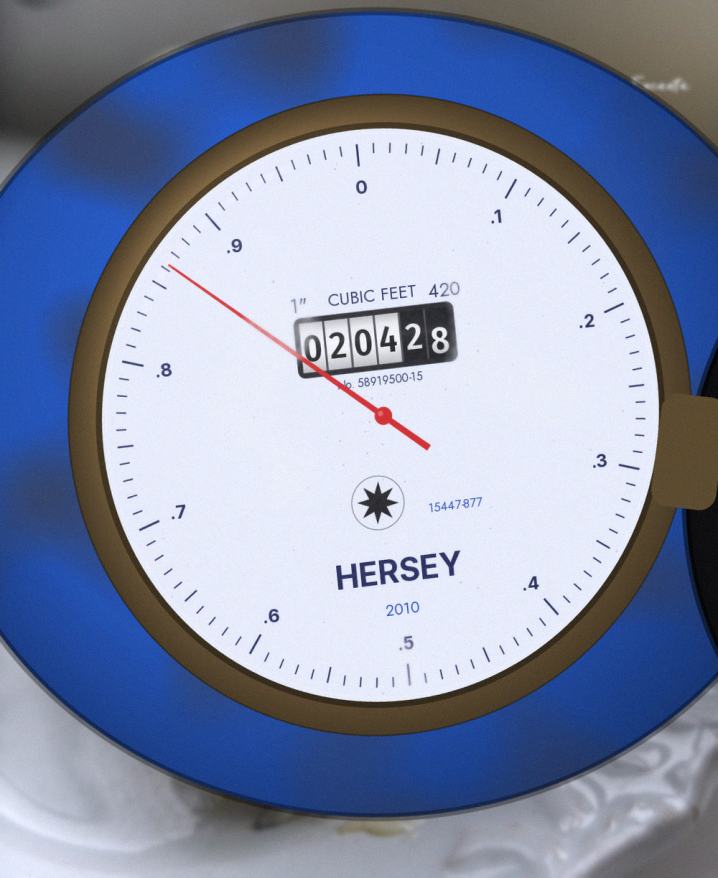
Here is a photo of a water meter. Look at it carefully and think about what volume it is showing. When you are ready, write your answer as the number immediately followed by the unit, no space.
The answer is 20427.86ft³
